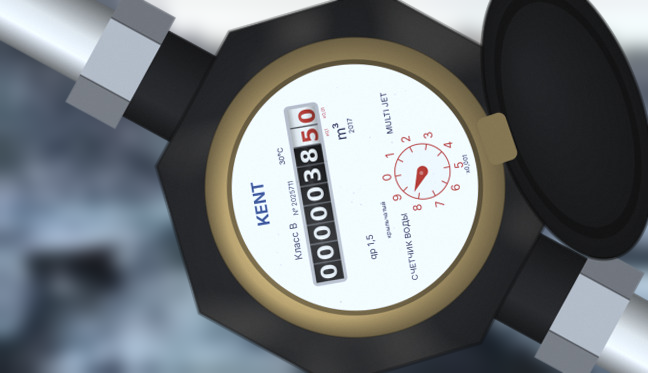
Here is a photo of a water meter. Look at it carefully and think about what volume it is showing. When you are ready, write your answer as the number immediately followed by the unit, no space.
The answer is 38.498m³
